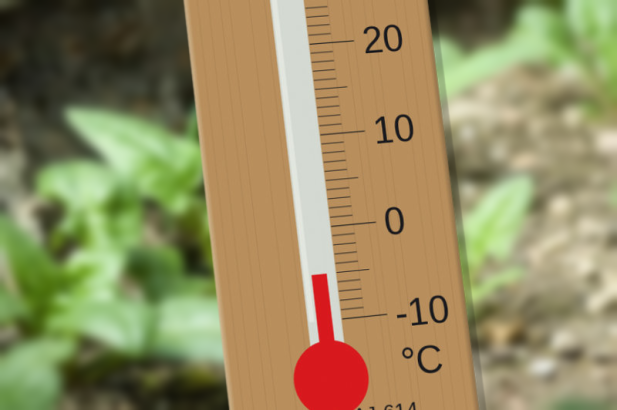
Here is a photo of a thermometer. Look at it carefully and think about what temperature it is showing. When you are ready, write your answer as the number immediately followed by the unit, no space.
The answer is -5°C
